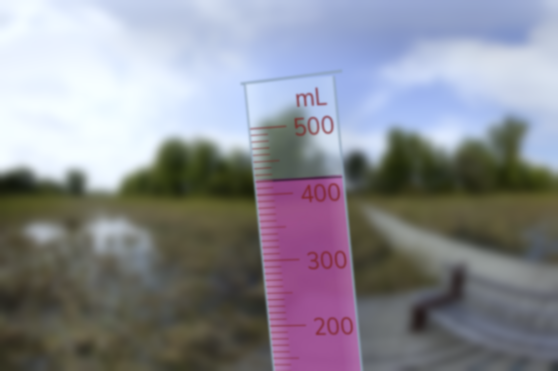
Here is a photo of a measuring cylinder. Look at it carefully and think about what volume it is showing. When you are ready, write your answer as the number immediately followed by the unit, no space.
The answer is 420mL
